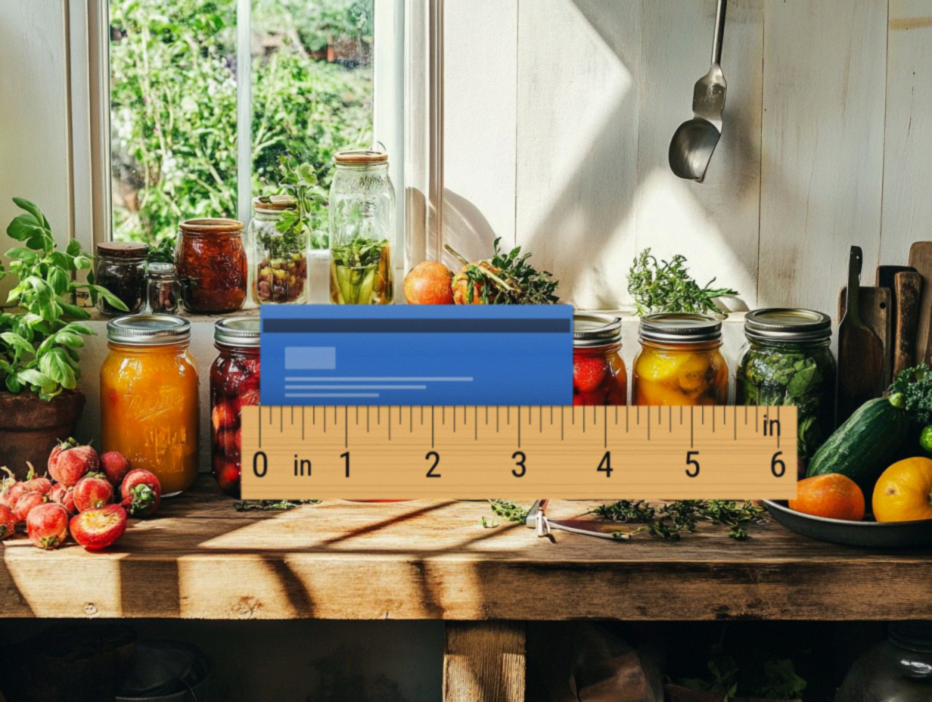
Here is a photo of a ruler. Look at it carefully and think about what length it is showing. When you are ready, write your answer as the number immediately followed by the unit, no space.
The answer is 3.625in
